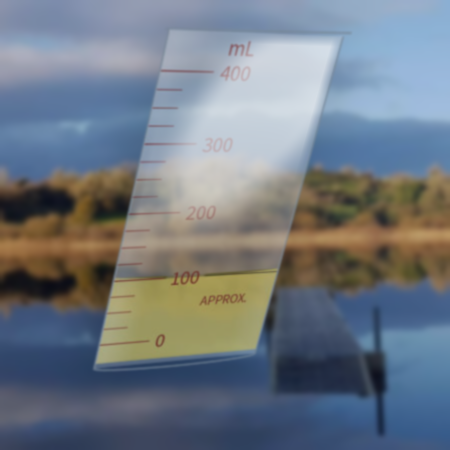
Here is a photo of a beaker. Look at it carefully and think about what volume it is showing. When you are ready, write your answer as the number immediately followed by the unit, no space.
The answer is 100mL
